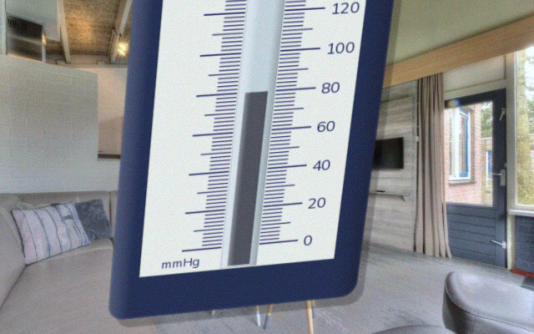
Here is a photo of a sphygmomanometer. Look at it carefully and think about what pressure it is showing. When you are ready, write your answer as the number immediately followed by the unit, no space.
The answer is 80mmHg
